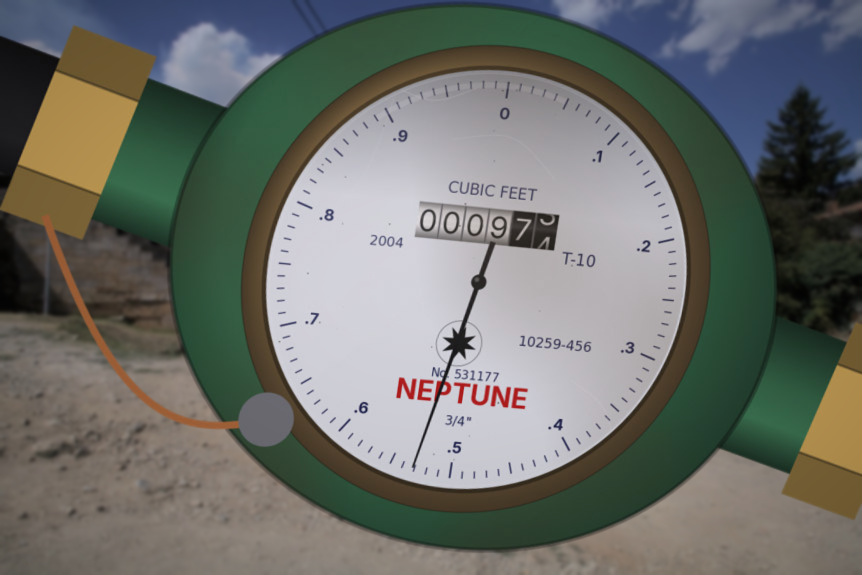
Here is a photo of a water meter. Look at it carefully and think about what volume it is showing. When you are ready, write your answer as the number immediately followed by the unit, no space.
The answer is 973.53ft³
